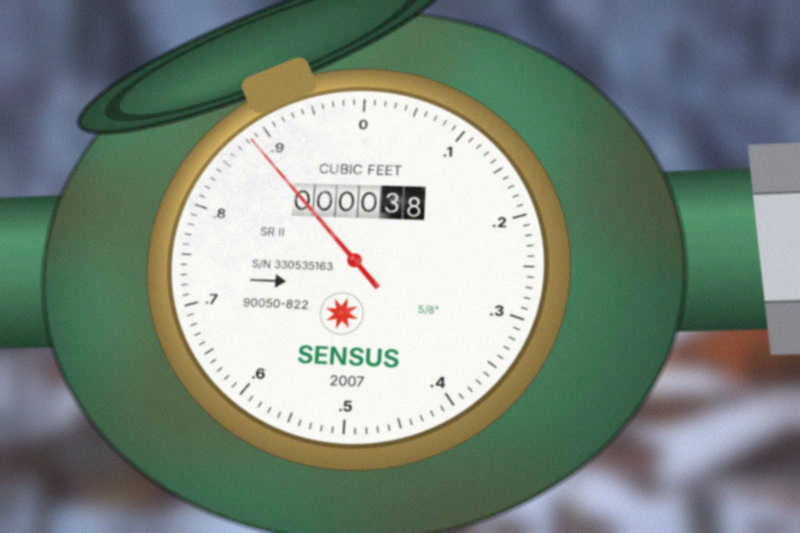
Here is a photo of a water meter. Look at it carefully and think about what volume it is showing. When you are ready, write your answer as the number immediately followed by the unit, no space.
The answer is 37.88ft³
